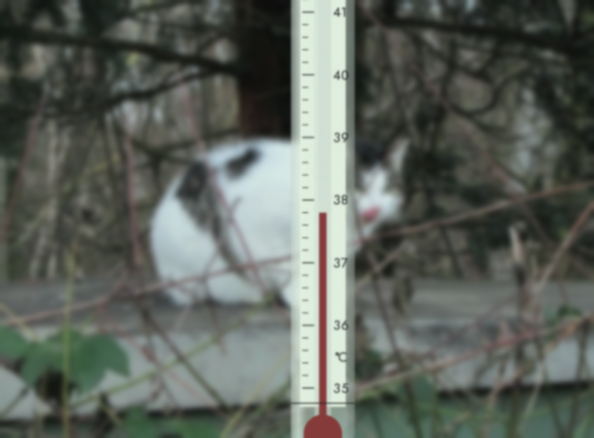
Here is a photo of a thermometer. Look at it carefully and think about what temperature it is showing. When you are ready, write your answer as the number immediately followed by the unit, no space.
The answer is 37.8°C
